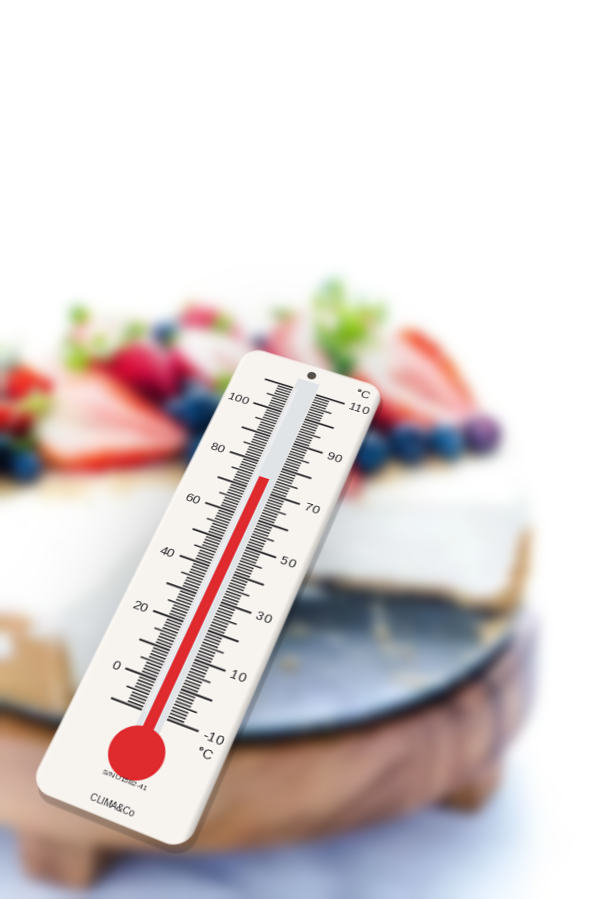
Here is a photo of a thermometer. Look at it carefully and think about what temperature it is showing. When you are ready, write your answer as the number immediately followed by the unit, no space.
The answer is 75°C
